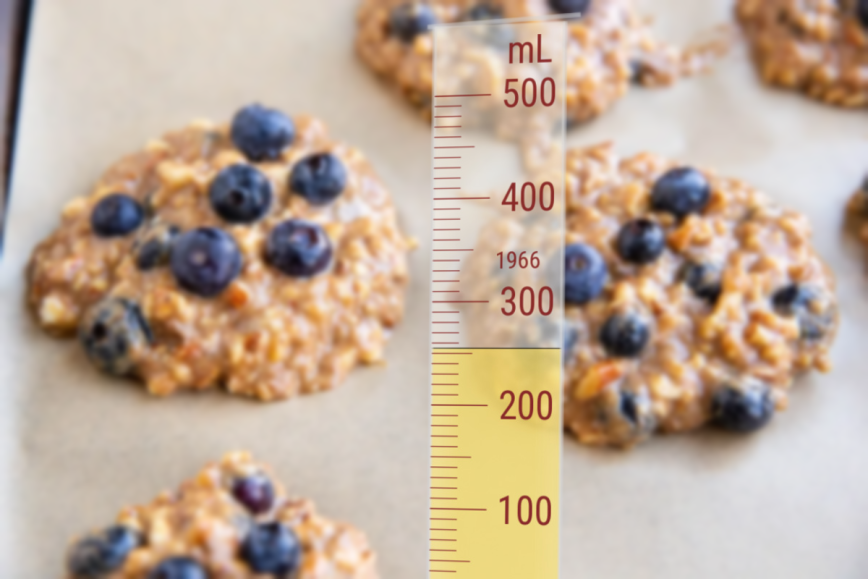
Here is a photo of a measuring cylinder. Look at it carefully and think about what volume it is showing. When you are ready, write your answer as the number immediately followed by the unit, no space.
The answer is 255mL
